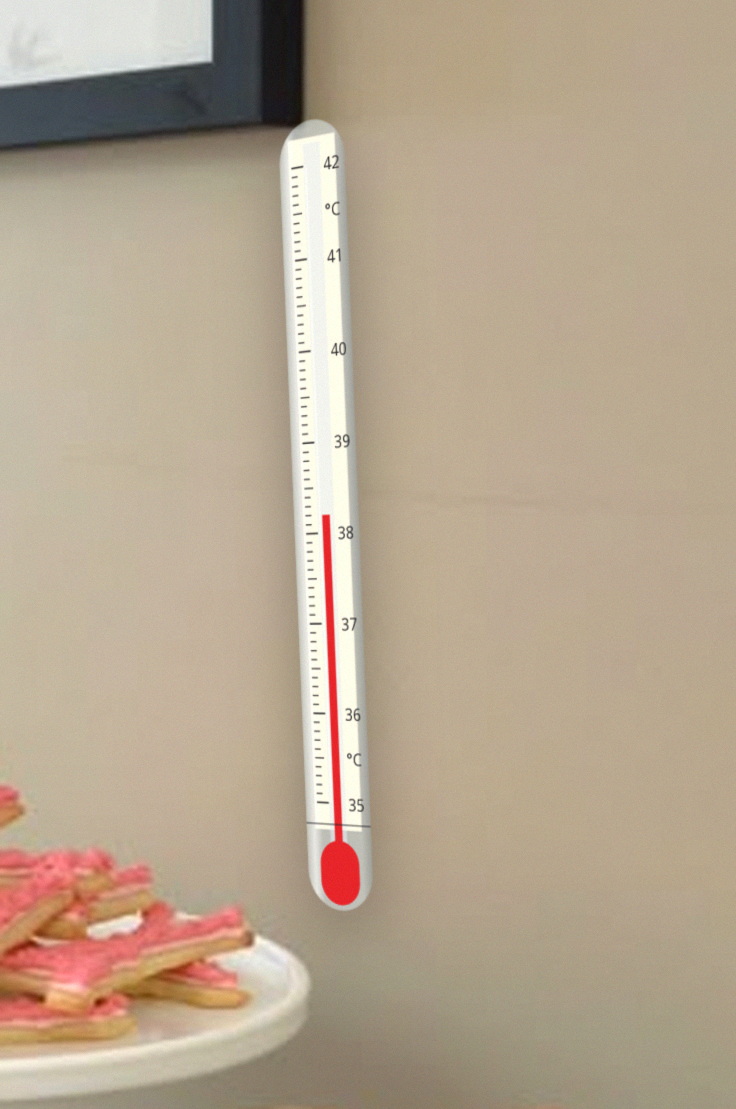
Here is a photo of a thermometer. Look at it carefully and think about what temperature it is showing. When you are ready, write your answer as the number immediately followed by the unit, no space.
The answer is 38.2°C
